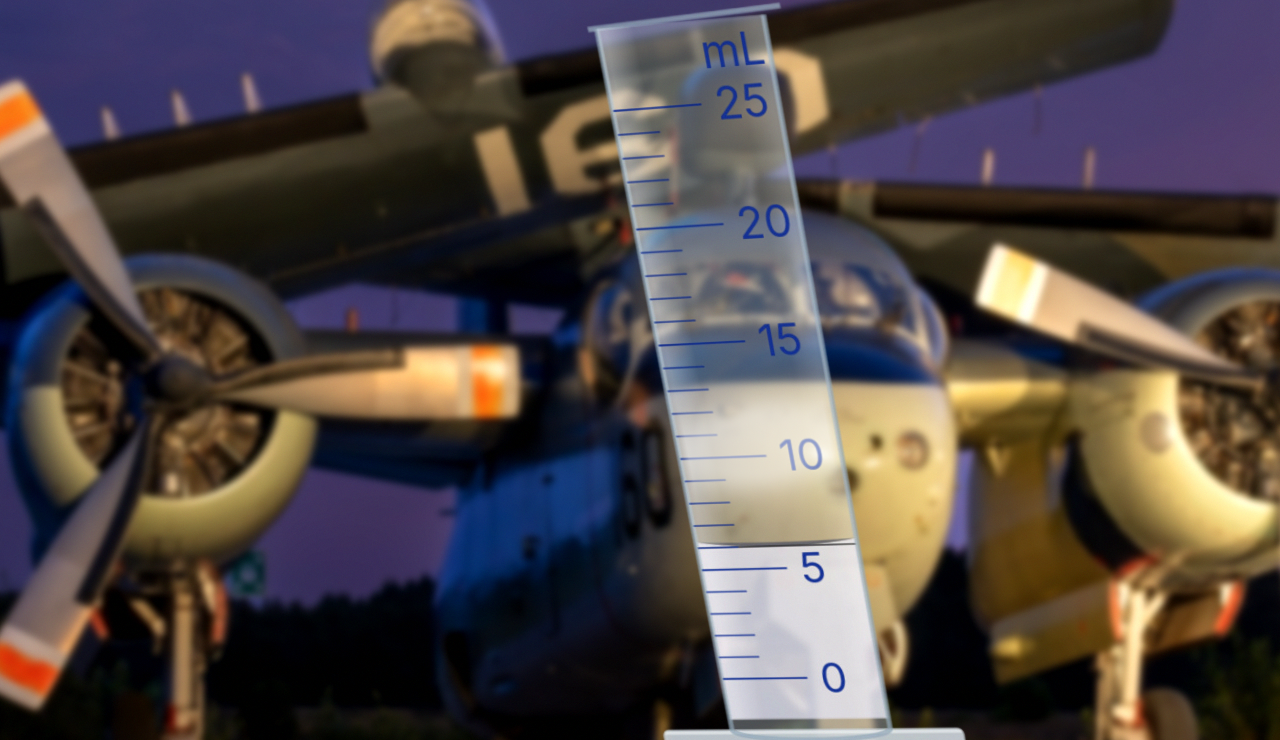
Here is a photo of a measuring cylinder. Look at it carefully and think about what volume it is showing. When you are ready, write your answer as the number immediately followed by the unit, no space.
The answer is 6mL
